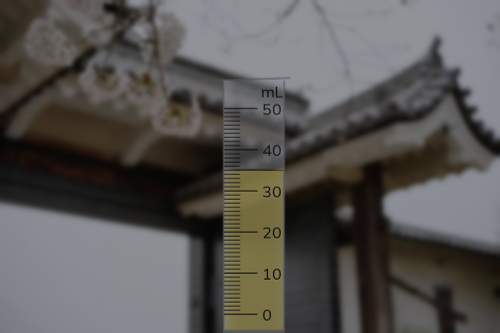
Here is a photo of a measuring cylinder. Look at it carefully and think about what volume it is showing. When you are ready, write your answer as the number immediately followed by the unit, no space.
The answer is 35mL
